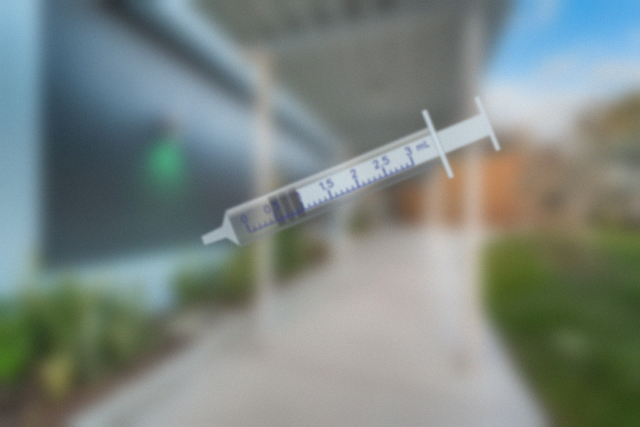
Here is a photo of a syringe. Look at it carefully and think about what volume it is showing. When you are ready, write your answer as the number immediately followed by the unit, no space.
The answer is 0.5mL
